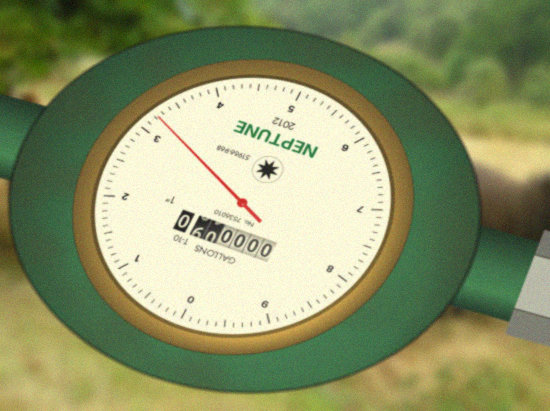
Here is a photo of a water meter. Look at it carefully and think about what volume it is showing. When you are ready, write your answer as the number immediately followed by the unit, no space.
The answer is 93.2gal
